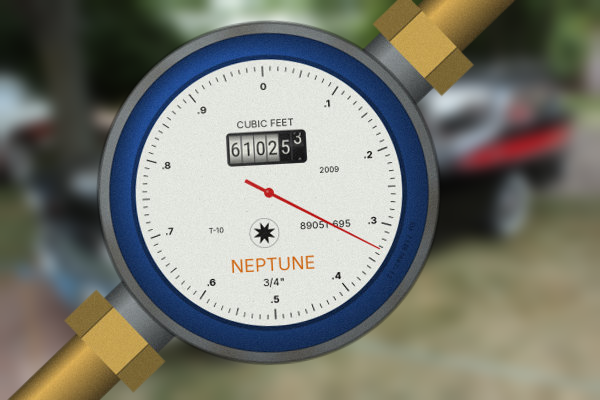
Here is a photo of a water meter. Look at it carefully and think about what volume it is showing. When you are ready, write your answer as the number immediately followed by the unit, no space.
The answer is 610253.33ft³
